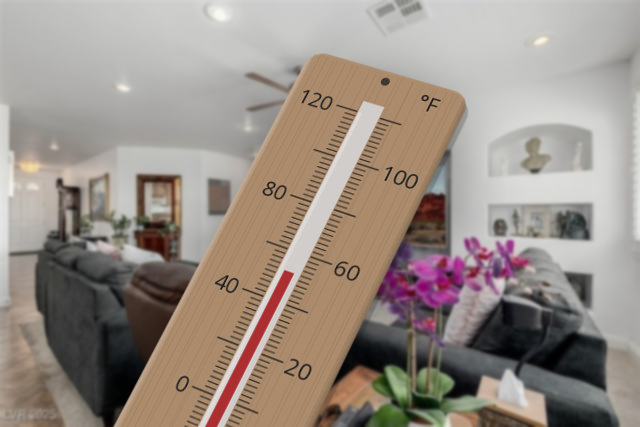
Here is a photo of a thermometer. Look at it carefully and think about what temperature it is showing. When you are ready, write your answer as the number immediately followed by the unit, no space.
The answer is 52°F
